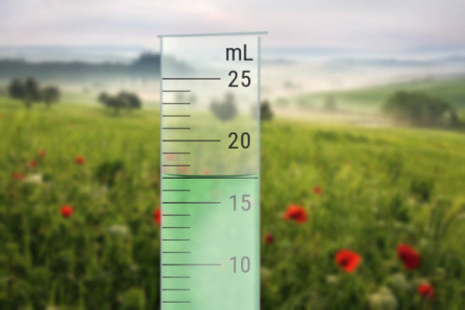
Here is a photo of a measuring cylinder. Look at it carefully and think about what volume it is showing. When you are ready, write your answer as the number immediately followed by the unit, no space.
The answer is 17mL
